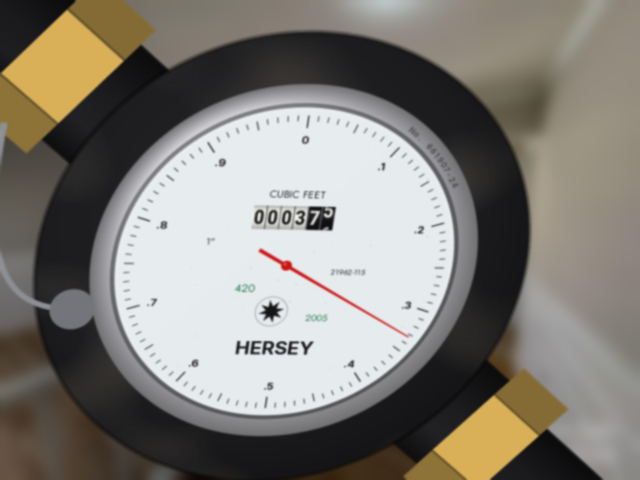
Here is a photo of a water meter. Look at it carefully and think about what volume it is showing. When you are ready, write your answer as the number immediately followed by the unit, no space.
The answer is 375.33ft³
